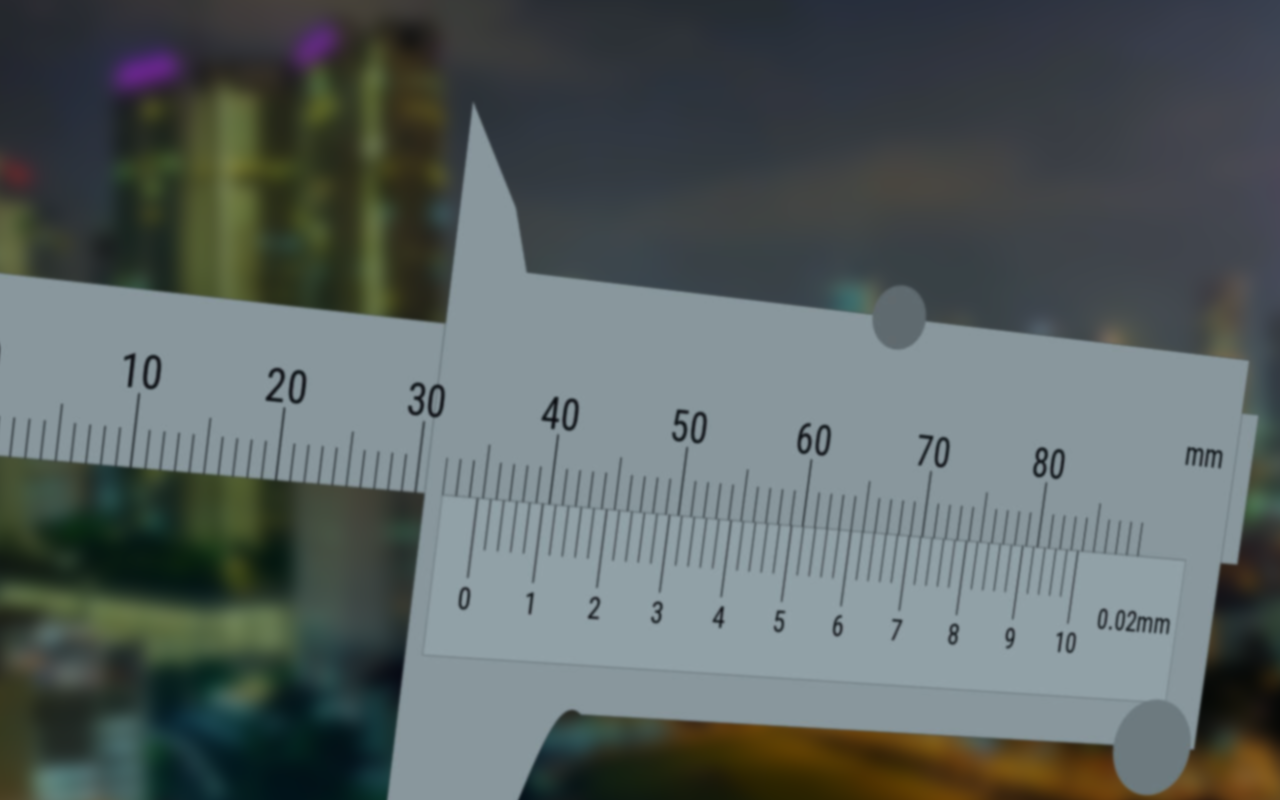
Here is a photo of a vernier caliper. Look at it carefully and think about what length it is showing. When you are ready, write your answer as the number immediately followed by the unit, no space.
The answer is 34.6mm
